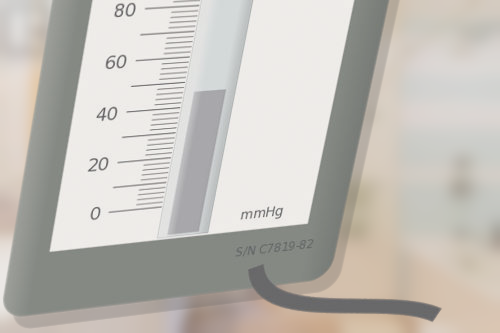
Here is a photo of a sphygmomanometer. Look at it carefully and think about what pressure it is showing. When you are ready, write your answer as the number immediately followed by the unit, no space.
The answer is 46mmHg
